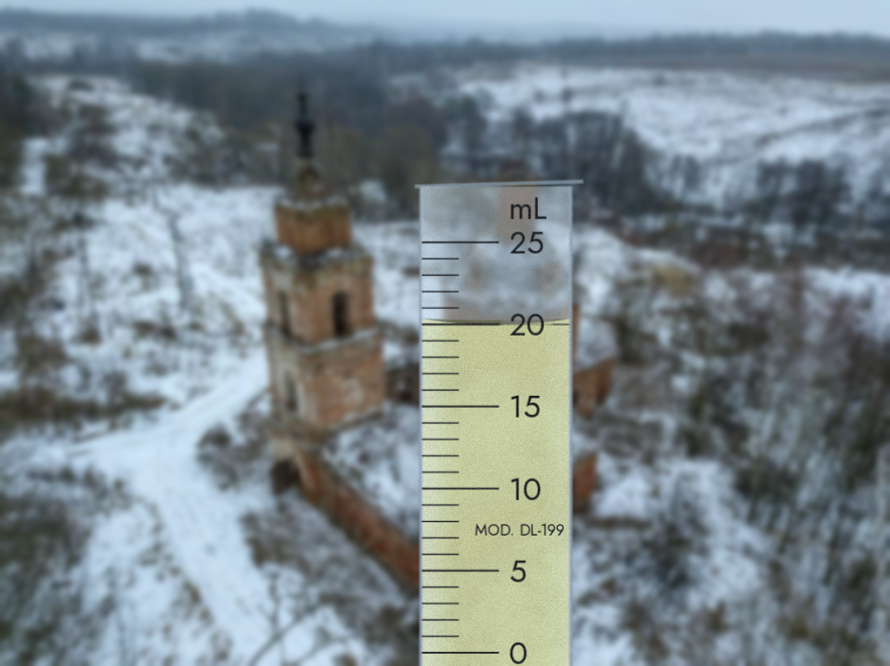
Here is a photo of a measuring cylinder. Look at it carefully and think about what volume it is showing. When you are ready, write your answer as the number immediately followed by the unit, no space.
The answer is 20mL
